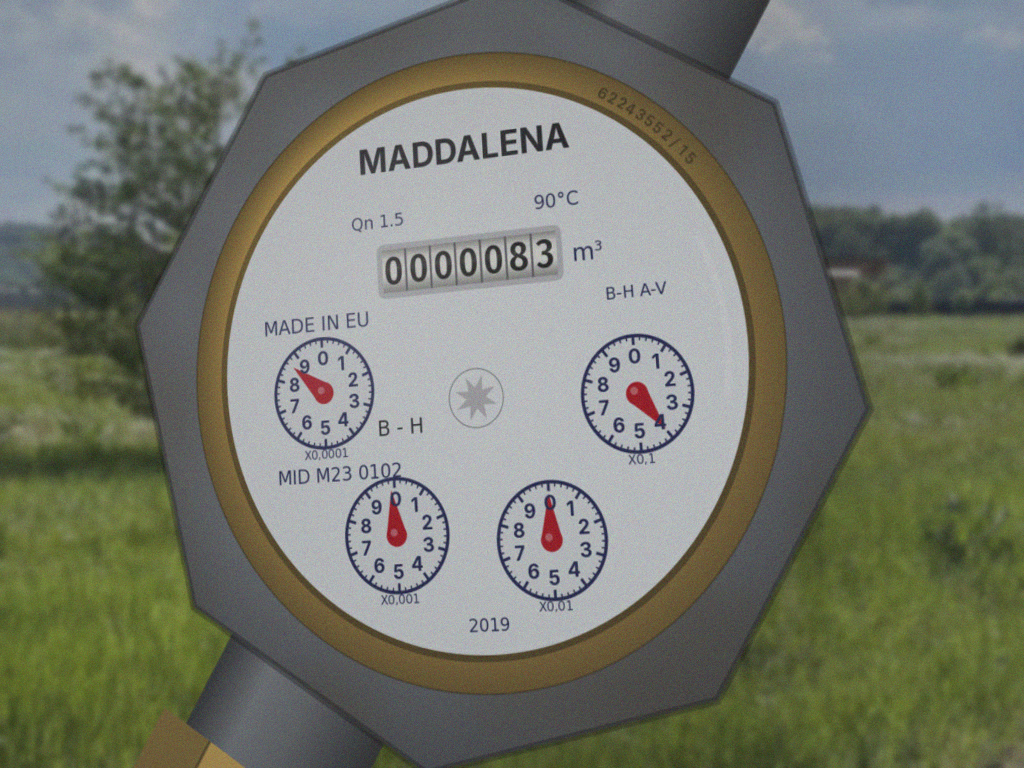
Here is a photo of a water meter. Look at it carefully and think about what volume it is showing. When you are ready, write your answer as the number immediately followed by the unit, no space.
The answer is 83.3998m³
